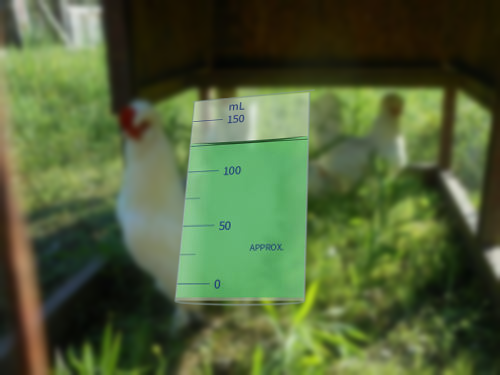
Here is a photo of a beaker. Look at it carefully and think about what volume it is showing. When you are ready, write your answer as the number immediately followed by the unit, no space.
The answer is 125mL
